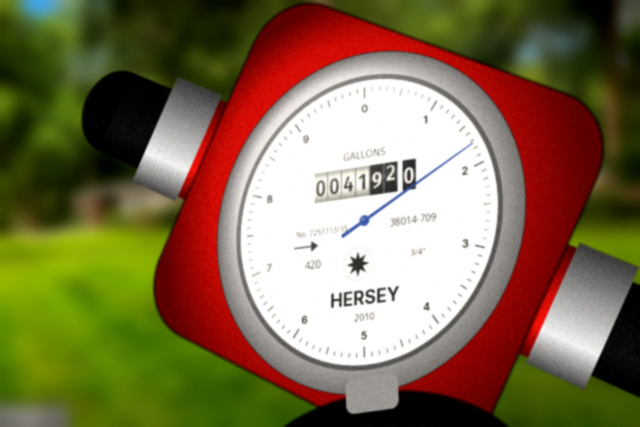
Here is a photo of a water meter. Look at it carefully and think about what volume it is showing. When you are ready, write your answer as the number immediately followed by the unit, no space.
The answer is 41921.7gal
